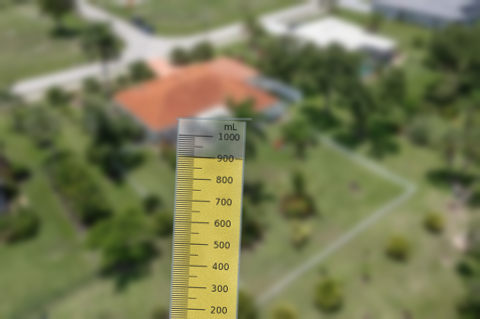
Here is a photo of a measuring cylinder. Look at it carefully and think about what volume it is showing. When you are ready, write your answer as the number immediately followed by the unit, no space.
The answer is 900mL
